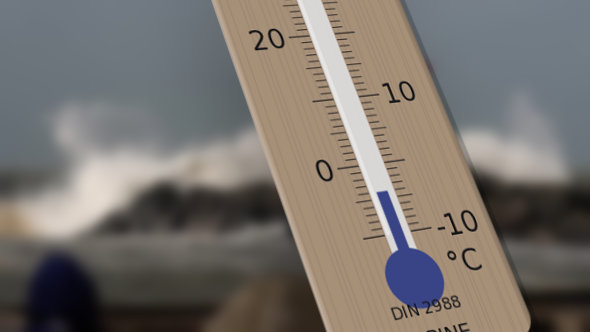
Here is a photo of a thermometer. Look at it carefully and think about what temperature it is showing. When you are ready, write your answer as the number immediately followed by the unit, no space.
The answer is -4°C
